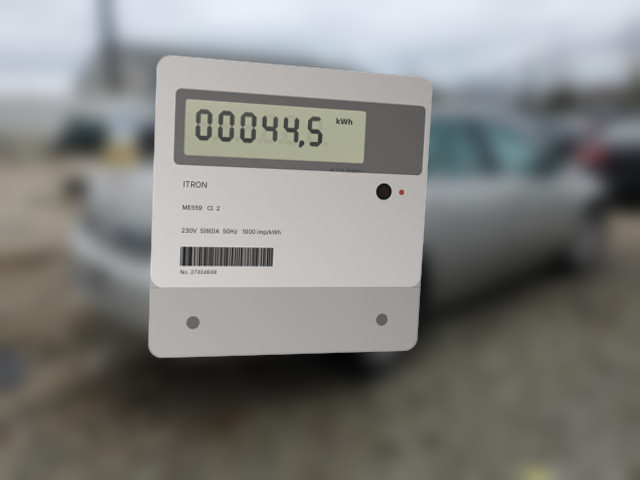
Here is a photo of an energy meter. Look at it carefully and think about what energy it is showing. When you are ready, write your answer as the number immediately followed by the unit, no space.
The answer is 44.5kWh
